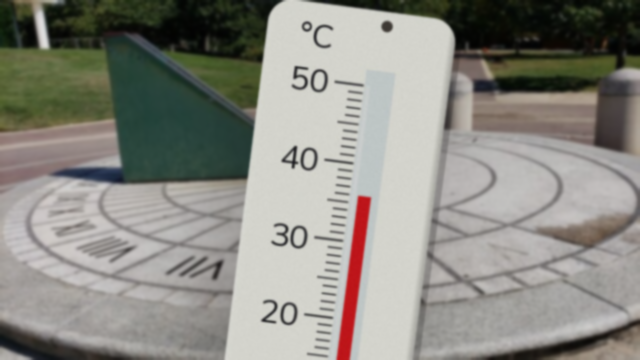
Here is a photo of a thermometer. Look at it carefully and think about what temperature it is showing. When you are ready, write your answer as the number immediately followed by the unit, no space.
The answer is 36°C
